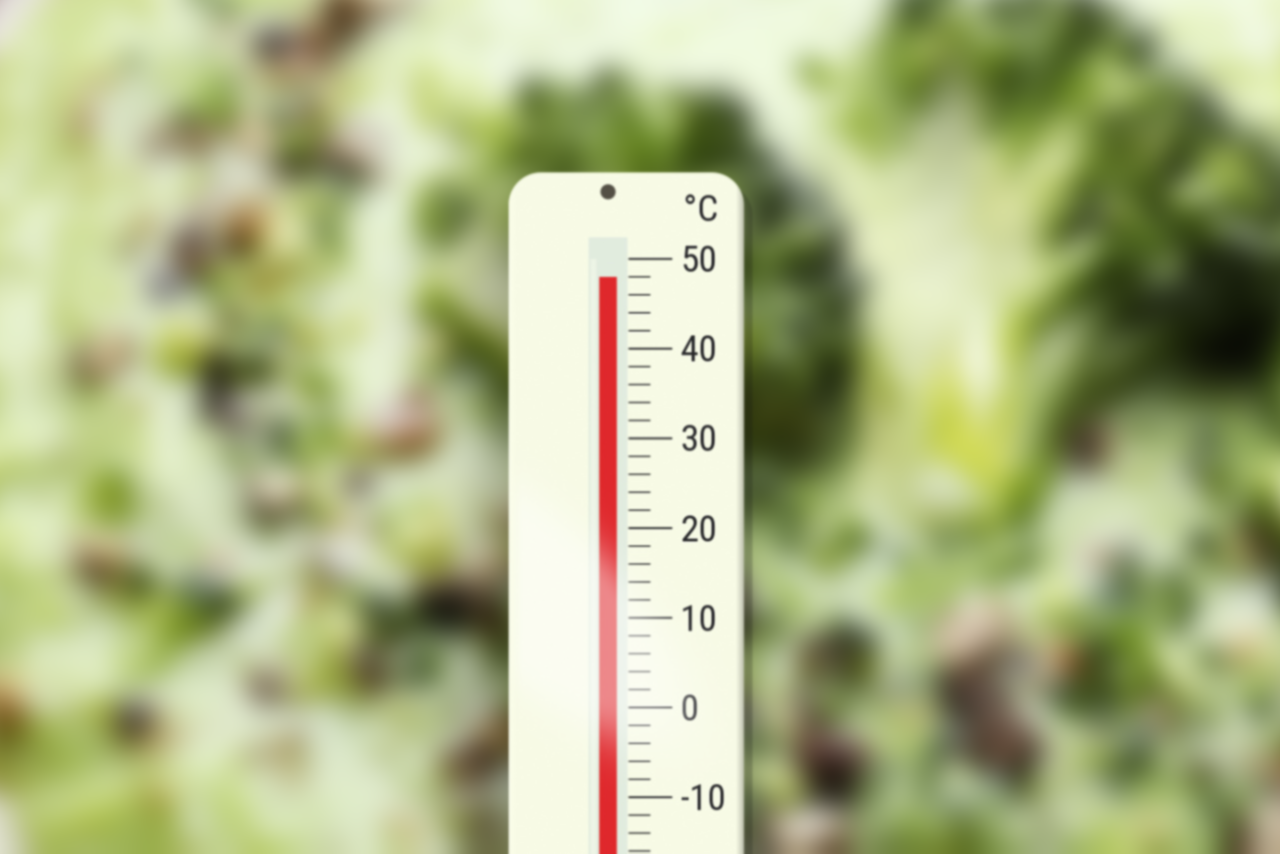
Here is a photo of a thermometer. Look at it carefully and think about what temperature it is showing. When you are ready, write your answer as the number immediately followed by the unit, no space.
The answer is 48°C
